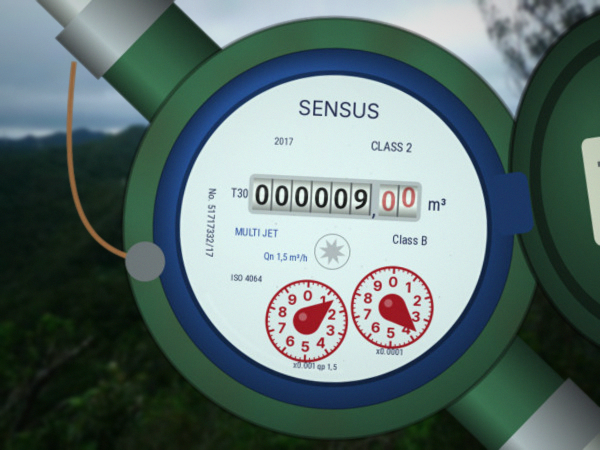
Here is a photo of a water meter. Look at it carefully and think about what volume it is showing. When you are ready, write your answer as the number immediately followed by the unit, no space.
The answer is 9.0013m³
